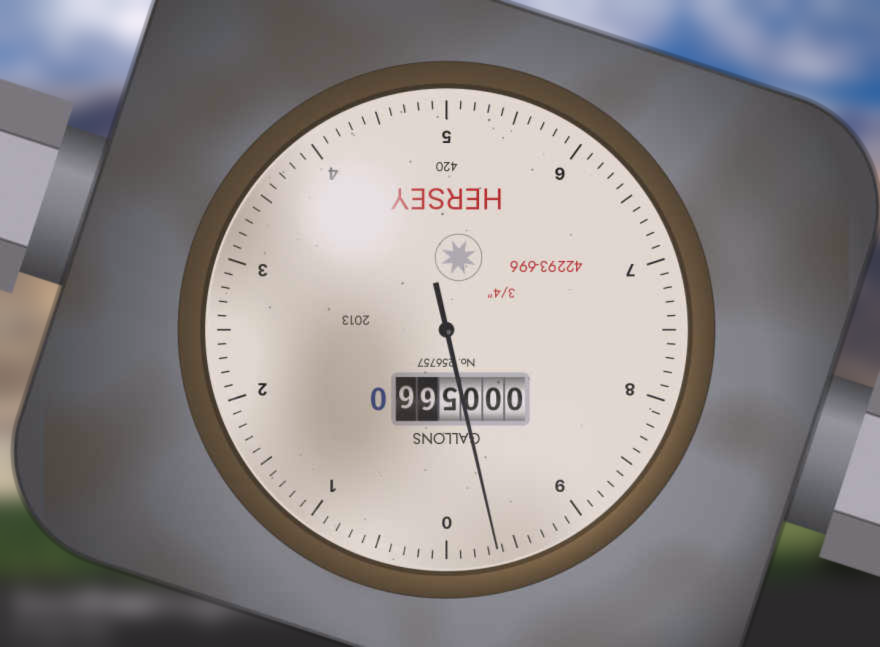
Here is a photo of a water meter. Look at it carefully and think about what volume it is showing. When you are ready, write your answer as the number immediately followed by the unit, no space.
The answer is 5659.6gal
